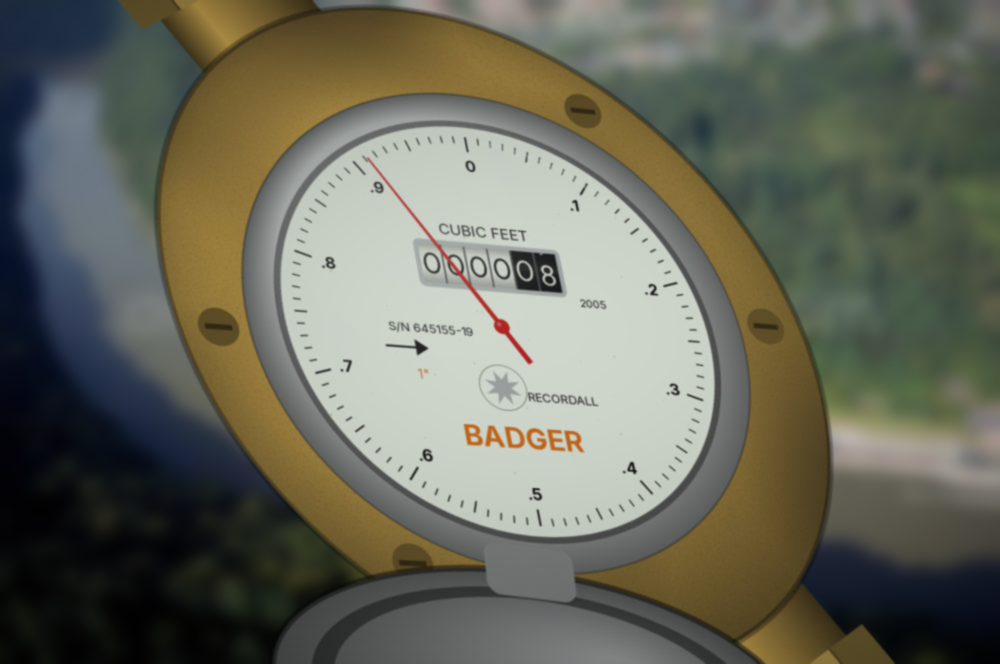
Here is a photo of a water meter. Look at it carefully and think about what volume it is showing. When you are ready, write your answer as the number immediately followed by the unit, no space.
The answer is 7.91ft³
